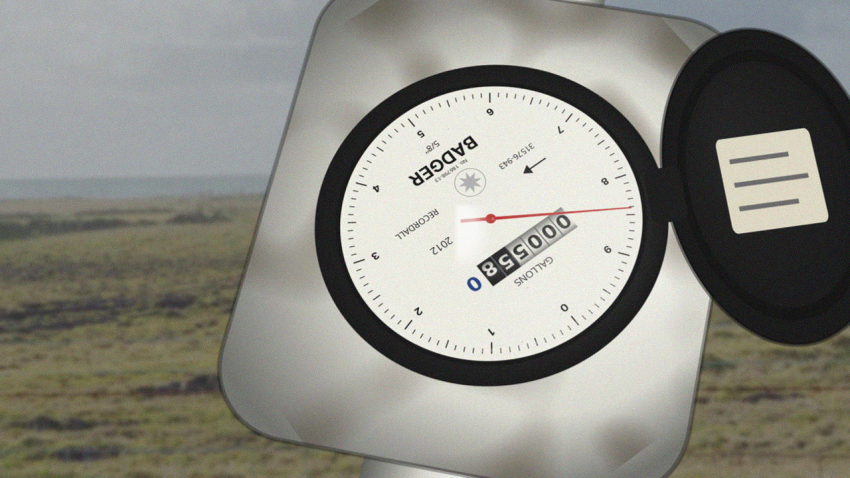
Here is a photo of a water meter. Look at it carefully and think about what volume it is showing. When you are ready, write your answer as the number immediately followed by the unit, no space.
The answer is 5578.4gal
